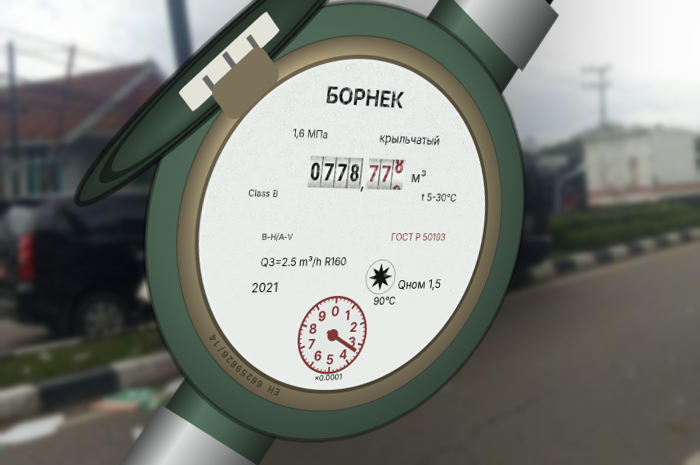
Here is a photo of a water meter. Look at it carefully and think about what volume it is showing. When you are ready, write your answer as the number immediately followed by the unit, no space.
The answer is 778.7783m³
